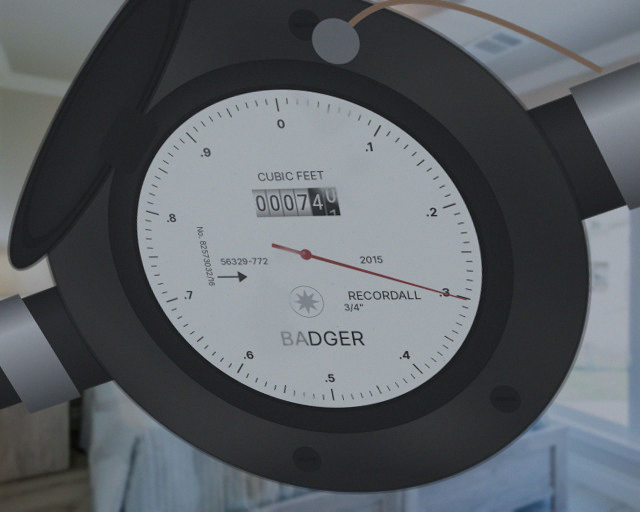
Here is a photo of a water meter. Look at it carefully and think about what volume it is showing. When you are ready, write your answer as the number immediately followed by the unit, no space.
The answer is 740.30ft³
